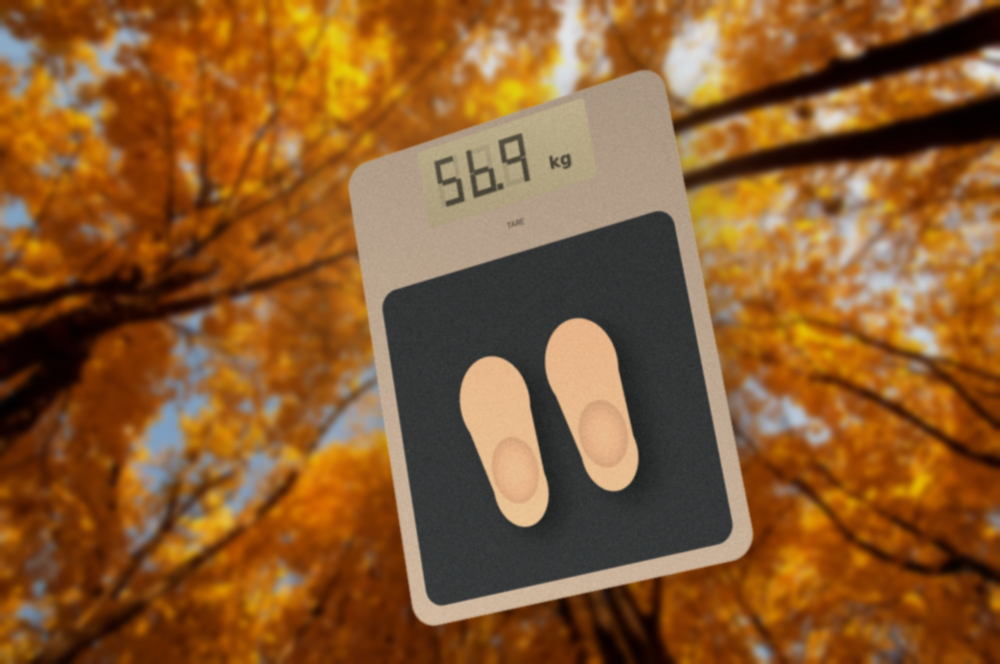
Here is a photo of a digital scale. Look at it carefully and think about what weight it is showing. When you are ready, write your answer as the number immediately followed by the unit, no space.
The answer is 56.9kg
